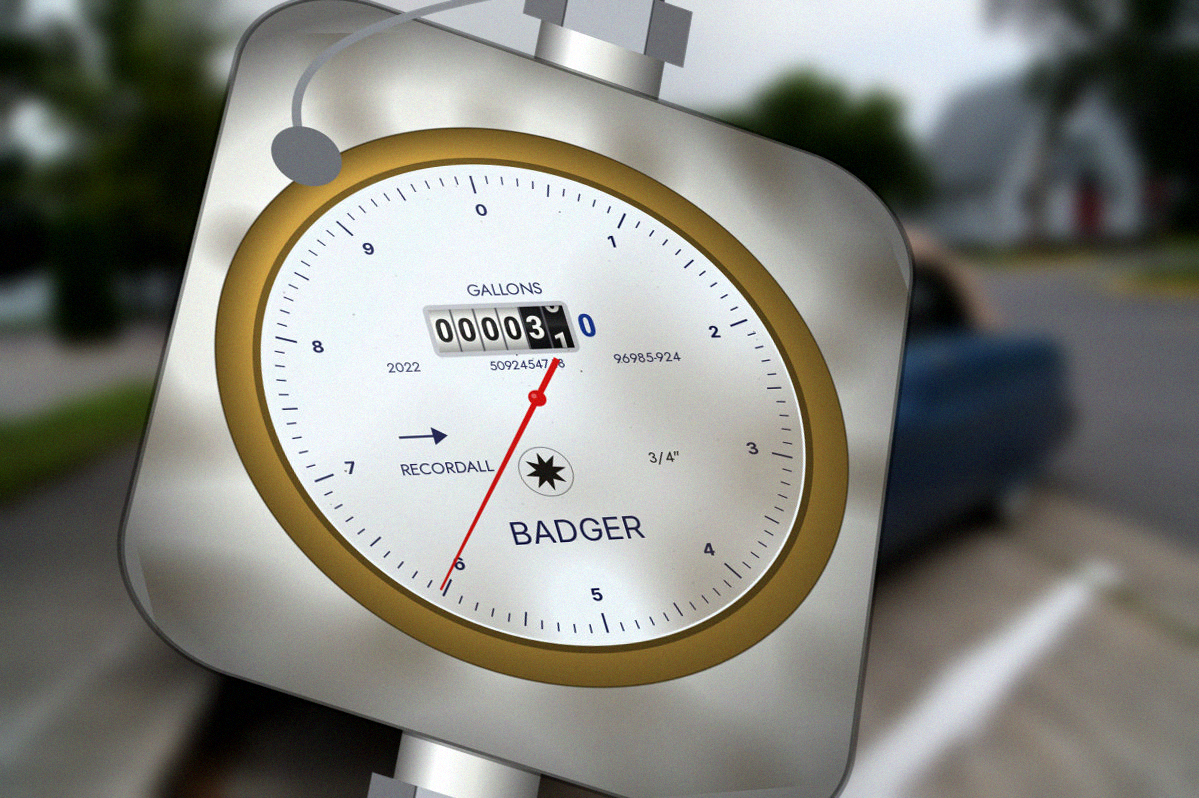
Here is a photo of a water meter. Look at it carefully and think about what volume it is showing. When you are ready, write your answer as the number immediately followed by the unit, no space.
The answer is 306.0gal
